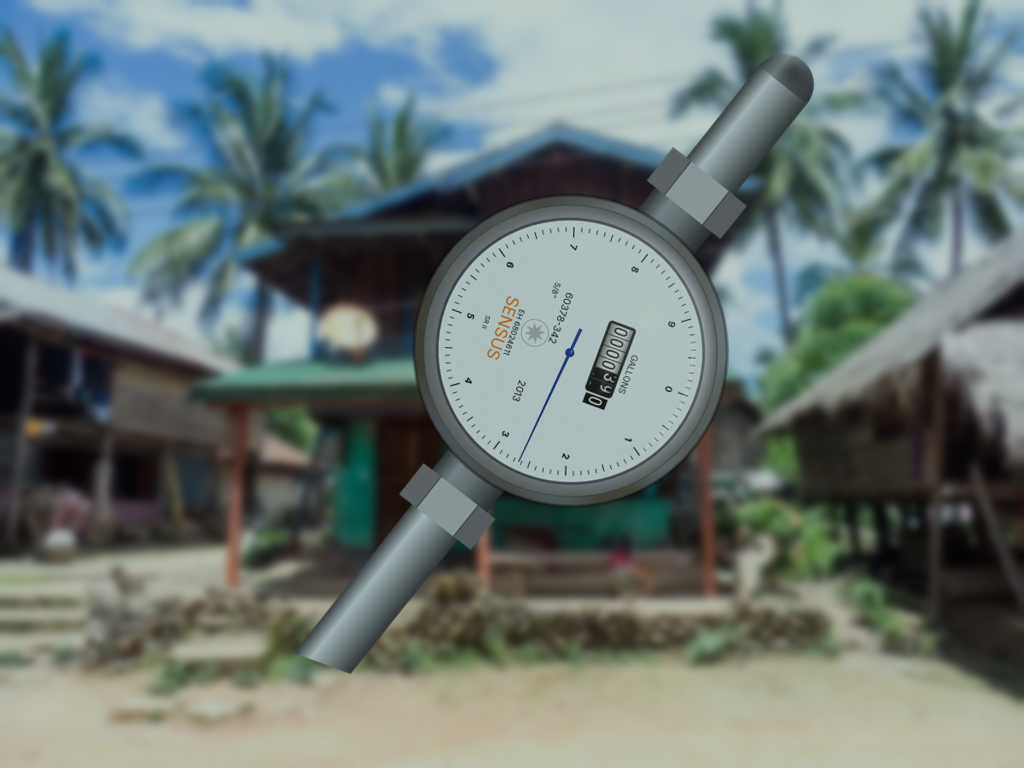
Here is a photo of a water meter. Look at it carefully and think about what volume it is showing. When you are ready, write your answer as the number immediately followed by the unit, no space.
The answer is 392.6gal
